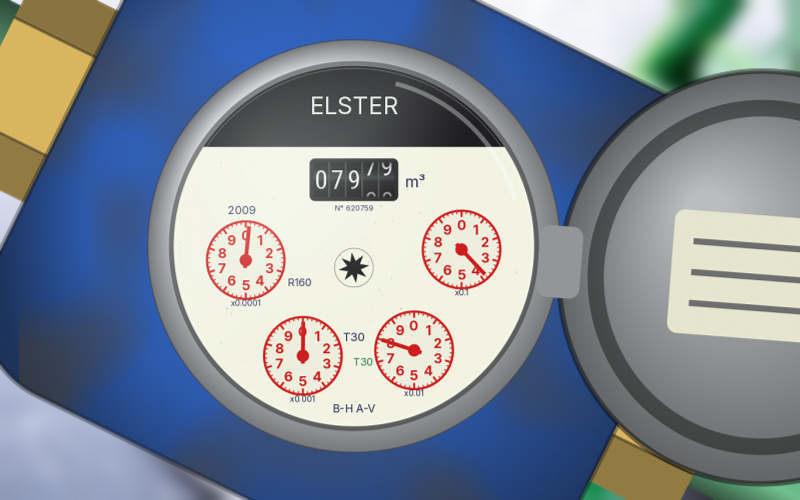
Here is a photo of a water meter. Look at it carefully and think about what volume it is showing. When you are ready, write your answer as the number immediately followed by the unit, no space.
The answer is 7979.3800m³
